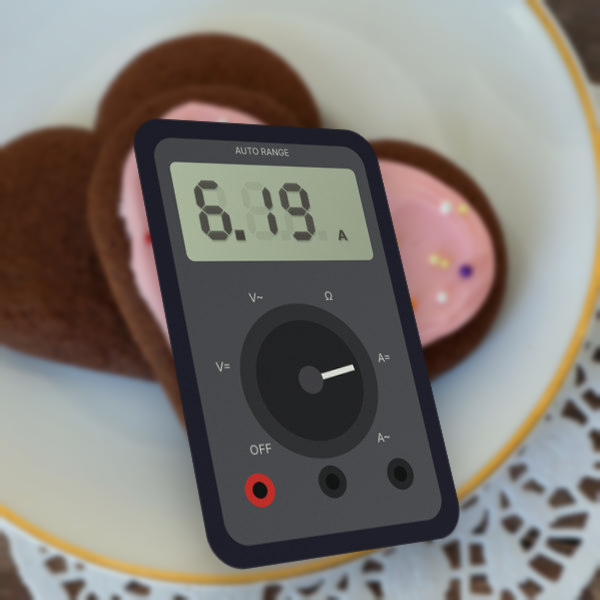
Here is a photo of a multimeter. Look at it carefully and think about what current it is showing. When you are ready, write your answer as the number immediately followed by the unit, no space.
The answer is 6.19A
